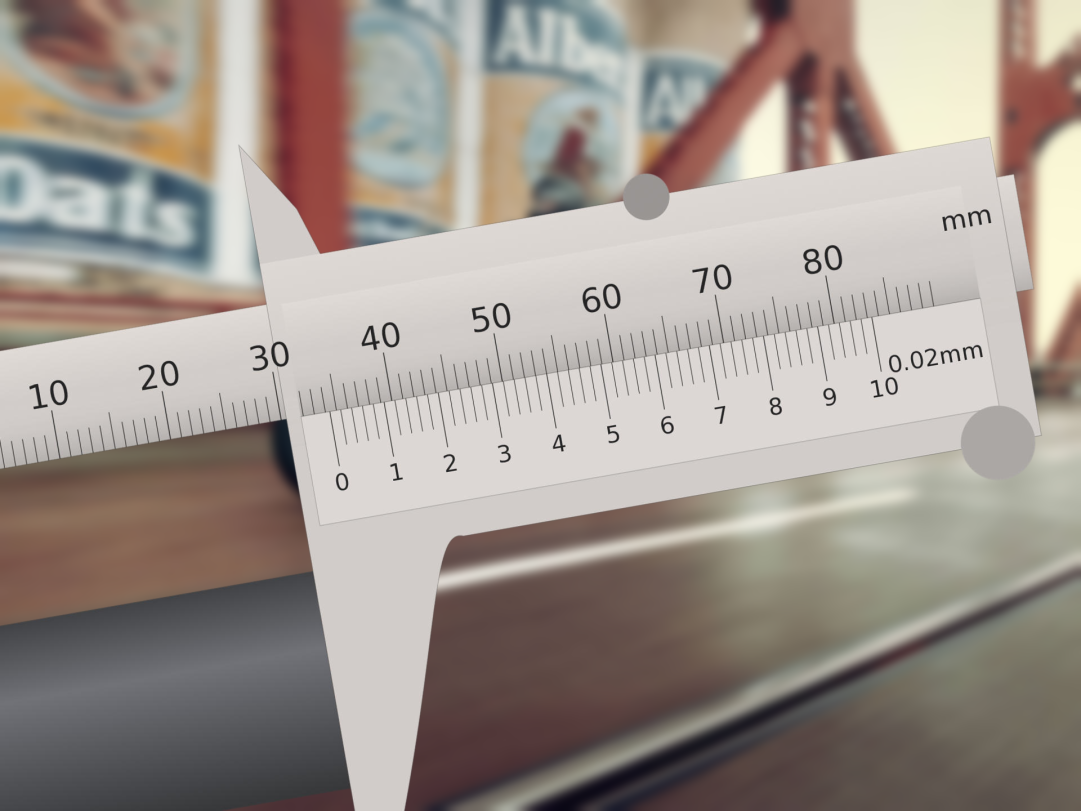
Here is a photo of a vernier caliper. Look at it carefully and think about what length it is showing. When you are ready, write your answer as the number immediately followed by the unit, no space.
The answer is 34.4mm
